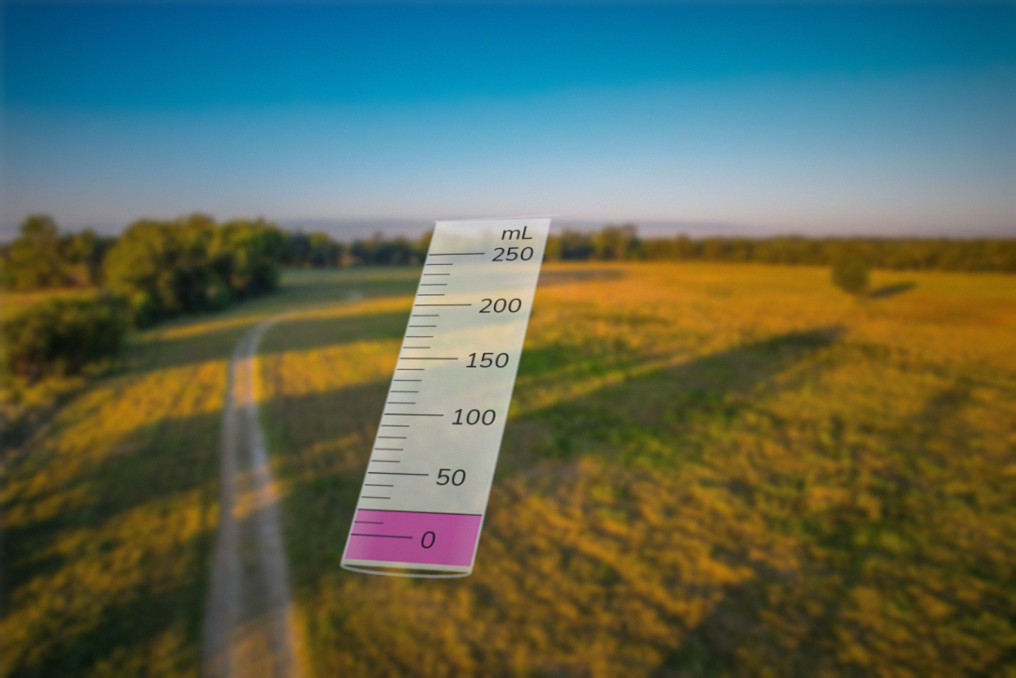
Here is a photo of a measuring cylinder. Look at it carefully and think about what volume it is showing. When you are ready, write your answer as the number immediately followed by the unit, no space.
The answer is 20mL
